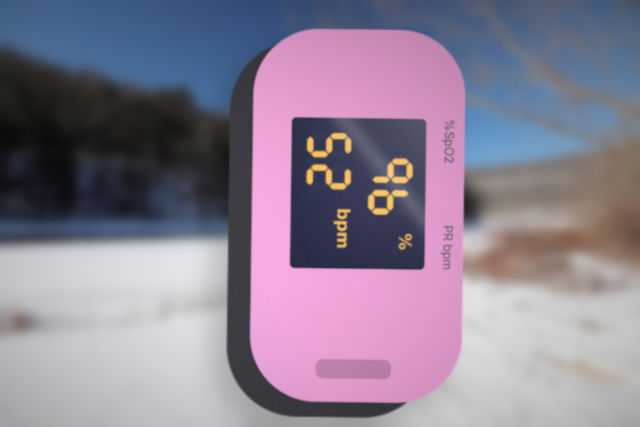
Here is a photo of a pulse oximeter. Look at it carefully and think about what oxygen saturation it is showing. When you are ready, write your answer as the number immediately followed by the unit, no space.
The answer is 96%
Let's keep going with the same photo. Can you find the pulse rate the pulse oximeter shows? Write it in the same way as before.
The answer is 52bpm
